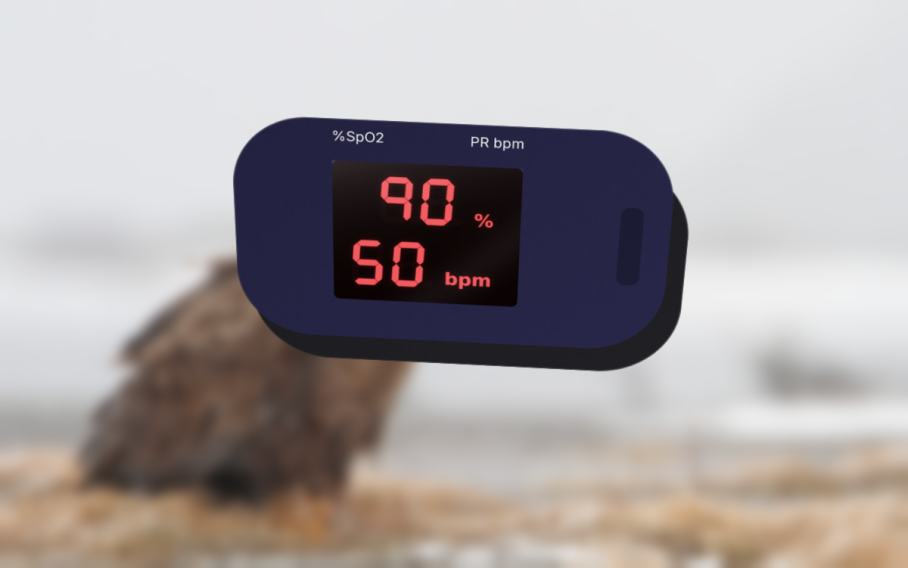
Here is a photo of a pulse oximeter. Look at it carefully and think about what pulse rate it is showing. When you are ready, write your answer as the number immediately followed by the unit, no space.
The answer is 50bpm
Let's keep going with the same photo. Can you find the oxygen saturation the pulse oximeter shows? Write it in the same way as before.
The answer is 90%
